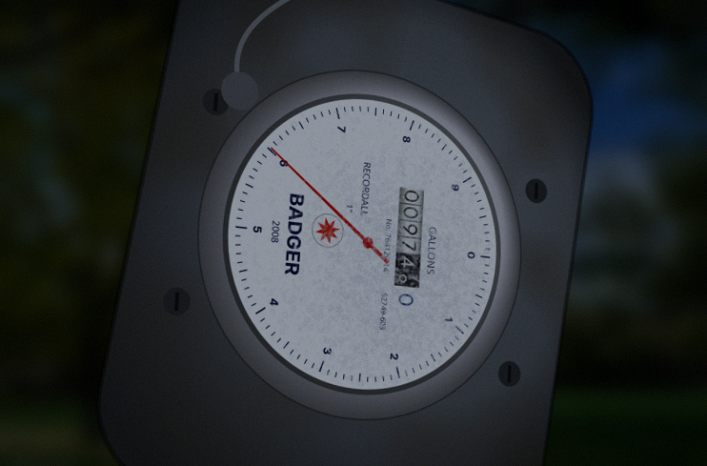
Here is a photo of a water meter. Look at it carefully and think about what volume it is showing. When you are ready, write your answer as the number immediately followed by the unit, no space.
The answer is 97476.0gal
